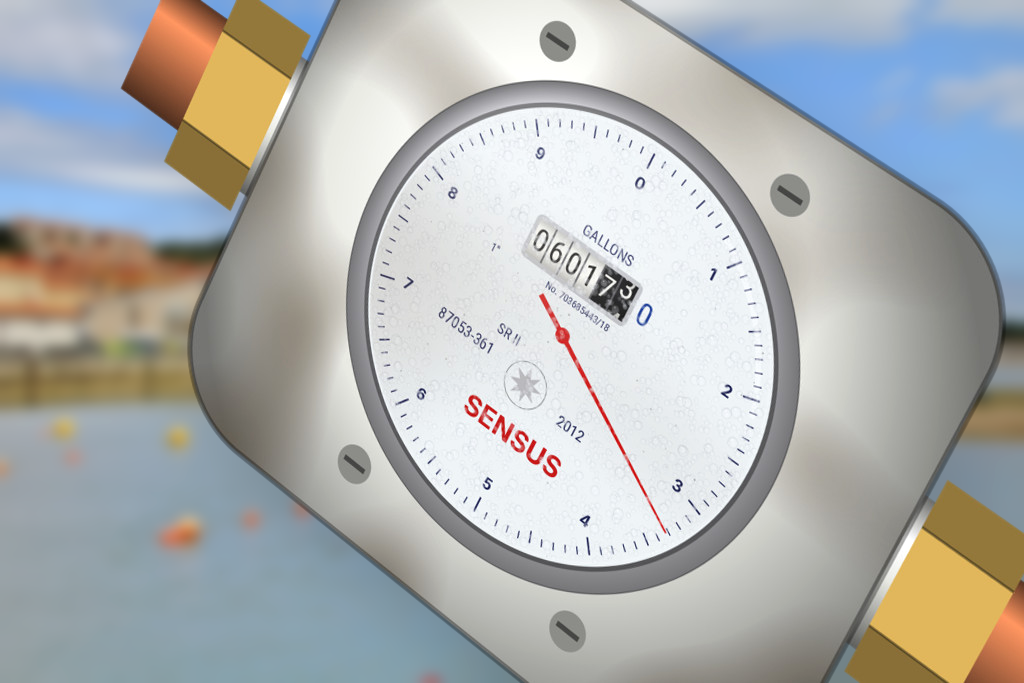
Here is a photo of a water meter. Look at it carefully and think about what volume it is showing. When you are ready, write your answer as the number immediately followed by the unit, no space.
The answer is 601733.3gal
